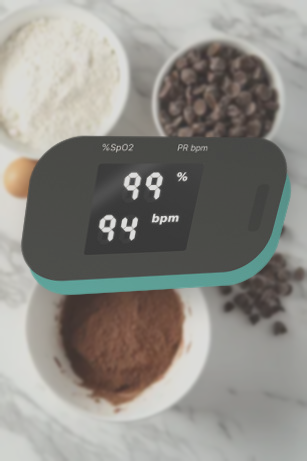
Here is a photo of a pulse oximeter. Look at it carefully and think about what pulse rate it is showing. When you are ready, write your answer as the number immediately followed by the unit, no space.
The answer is 94bpm
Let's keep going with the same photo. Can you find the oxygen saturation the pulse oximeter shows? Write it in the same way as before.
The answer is 99%
